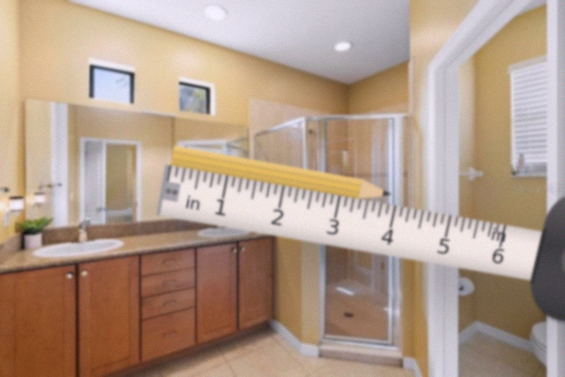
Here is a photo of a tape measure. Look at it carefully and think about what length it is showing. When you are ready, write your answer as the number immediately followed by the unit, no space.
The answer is 3.875in
